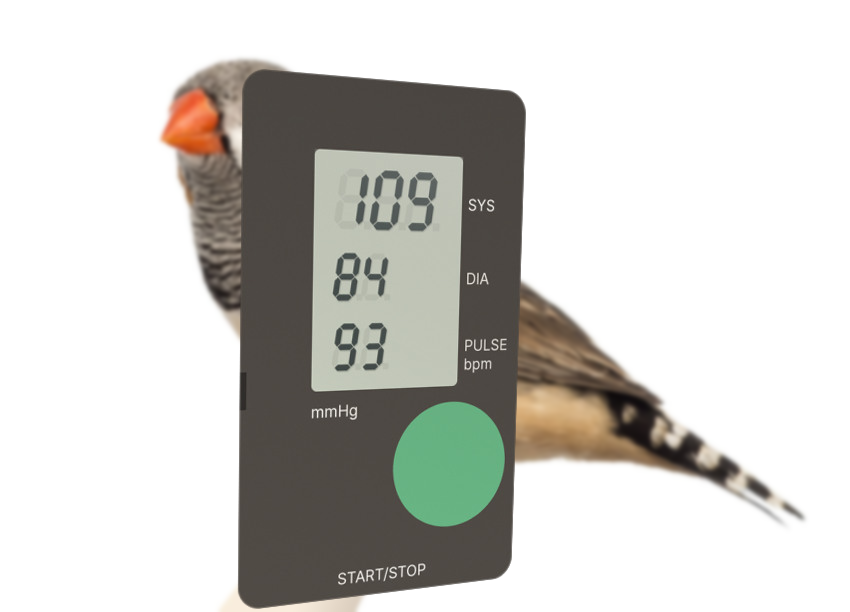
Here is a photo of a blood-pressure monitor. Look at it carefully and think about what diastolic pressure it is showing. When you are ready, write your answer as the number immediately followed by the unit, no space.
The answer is 84mmHg
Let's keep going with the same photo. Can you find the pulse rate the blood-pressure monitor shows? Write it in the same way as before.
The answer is 93bpm
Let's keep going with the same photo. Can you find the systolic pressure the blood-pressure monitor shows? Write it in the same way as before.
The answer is 109mmHg
